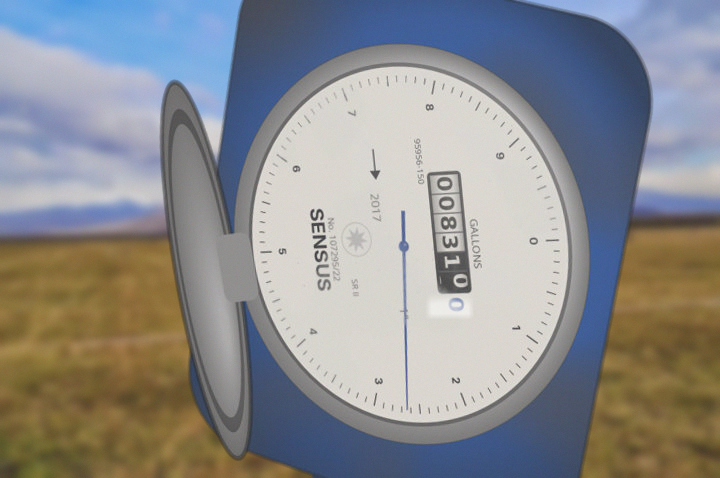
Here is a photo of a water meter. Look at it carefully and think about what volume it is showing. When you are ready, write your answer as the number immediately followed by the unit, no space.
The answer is 83102.6gal
